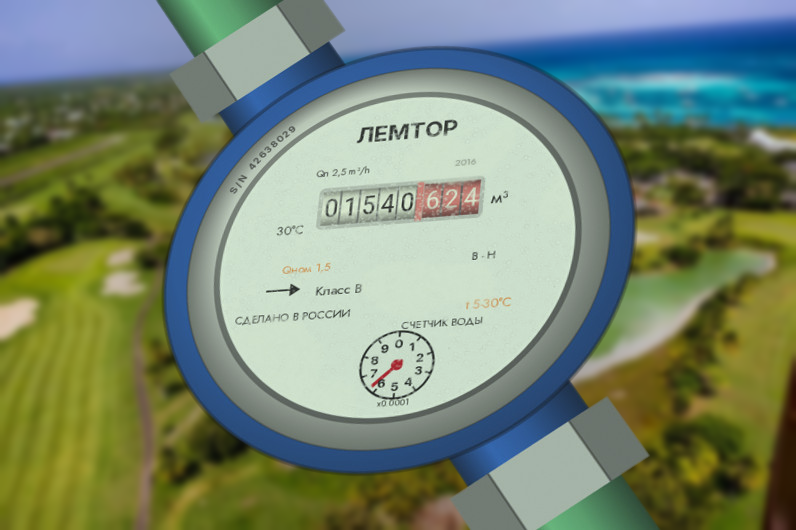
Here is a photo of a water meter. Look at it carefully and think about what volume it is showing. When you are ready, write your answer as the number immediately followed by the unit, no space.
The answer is 1540.6246m³
